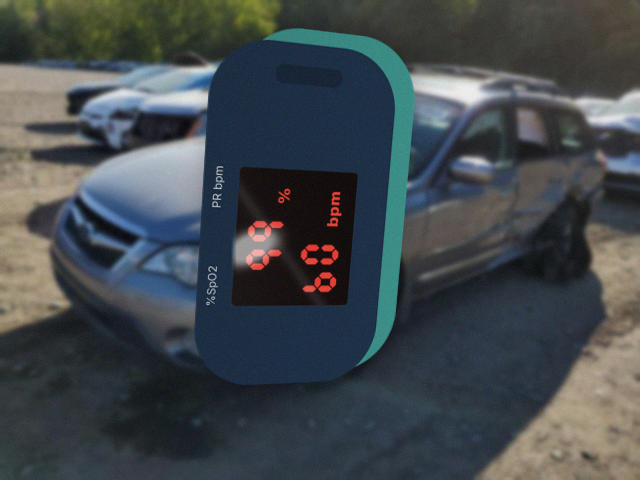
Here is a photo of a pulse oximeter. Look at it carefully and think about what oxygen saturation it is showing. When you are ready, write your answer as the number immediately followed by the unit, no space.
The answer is 99%
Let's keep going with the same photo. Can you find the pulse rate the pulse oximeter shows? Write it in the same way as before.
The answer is 60bpm
